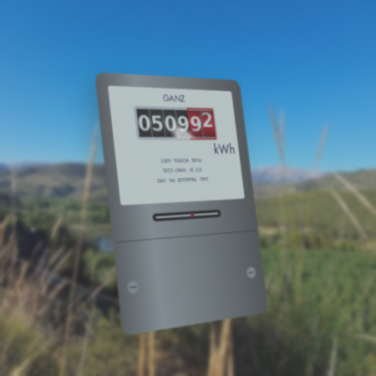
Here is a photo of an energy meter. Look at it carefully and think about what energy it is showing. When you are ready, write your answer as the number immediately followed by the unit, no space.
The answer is 509.92kWh
